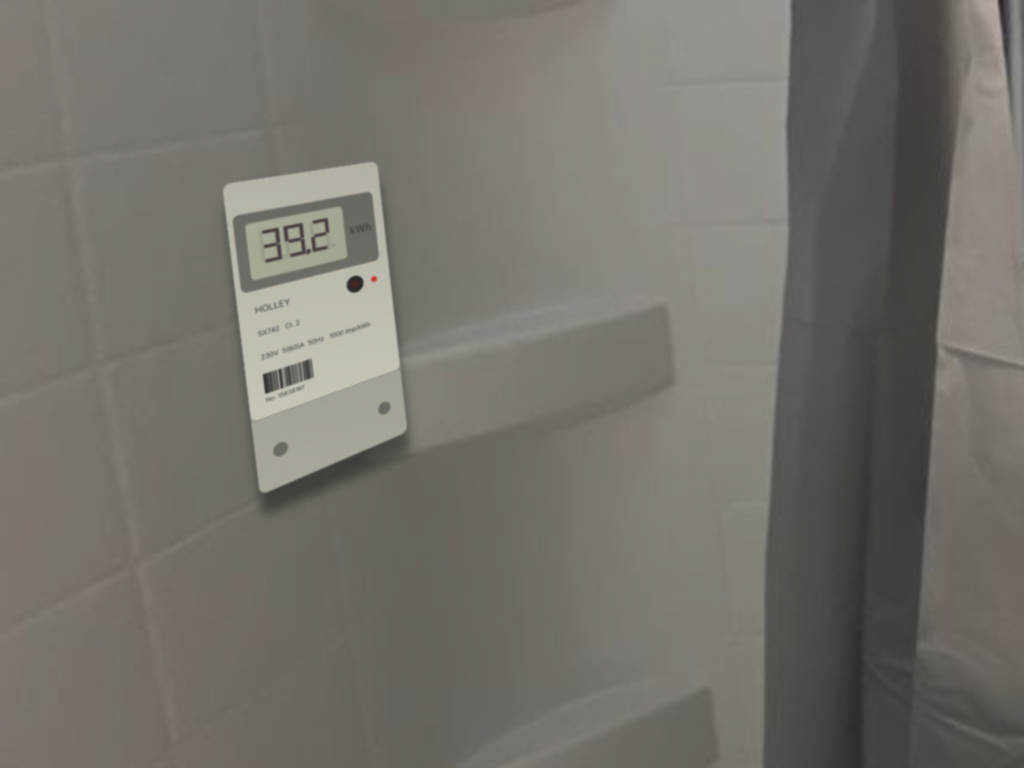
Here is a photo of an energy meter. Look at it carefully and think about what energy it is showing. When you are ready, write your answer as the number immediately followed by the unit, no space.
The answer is 39.2kWh
